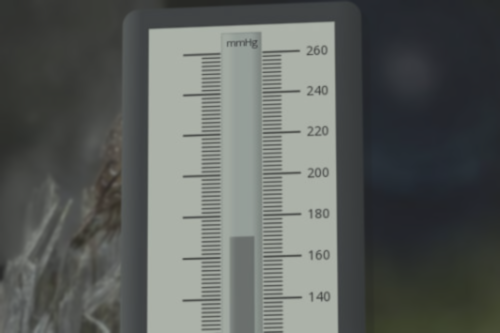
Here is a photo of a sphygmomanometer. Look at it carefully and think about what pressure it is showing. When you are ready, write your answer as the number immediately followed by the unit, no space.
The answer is 170mmHg
